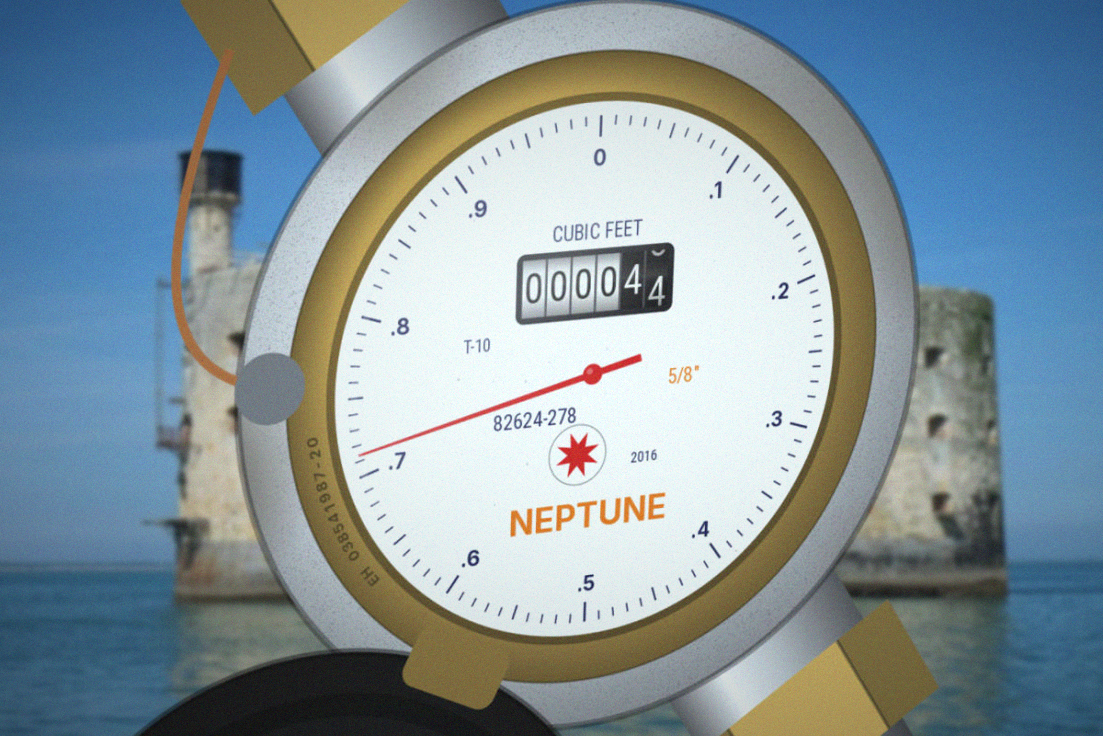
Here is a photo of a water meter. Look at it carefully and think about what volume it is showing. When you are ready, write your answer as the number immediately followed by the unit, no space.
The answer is 43.71ft³
